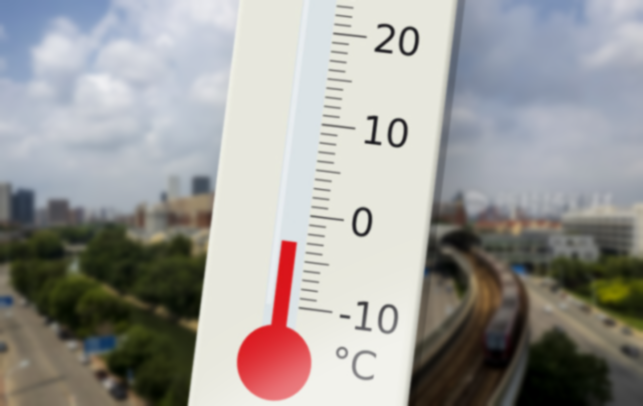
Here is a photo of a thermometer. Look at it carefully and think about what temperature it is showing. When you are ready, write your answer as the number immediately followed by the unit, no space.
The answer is -3°C
